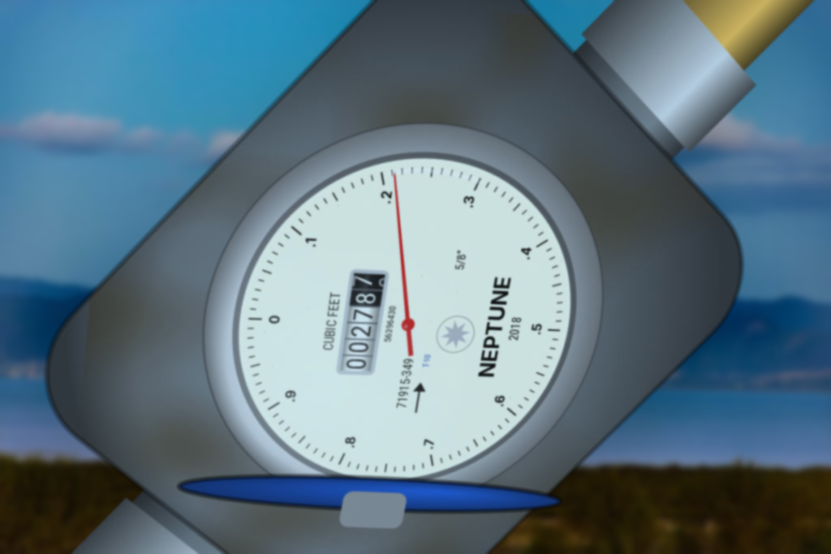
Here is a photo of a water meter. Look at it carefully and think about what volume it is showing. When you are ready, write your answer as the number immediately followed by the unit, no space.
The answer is 2787.21ft³
